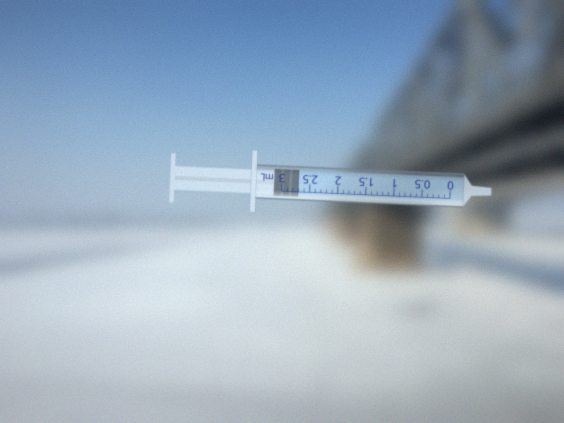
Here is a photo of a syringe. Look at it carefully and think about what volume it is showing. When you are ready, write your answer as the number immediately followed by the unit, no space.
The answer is 2.7mL
